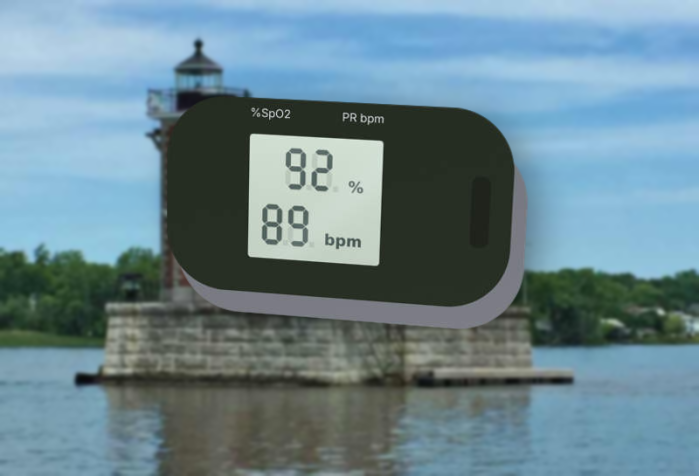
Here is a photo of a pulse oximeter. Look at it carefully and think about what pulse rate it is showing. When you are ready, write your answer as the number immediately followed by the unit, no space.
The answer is 89bpm
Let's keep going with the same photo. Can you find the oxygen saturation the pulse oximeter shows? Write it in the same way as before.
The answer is 92%
